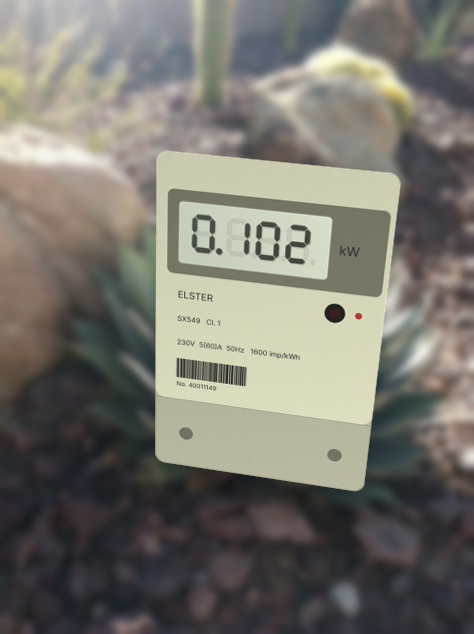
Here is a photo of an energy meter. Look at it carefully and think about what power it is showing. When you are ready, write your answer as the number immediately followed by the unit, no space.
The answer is 0.102kW
